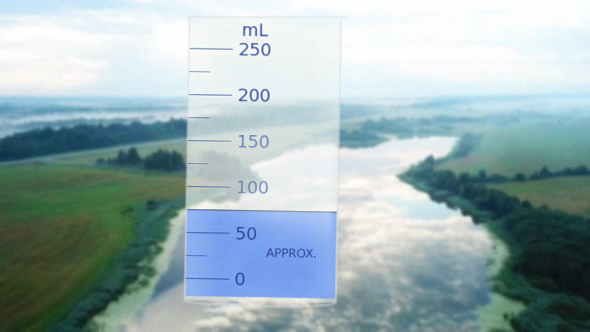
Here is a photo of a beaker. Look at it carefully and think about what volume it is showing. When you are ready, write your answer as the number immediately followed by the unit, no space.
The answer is 75mL
